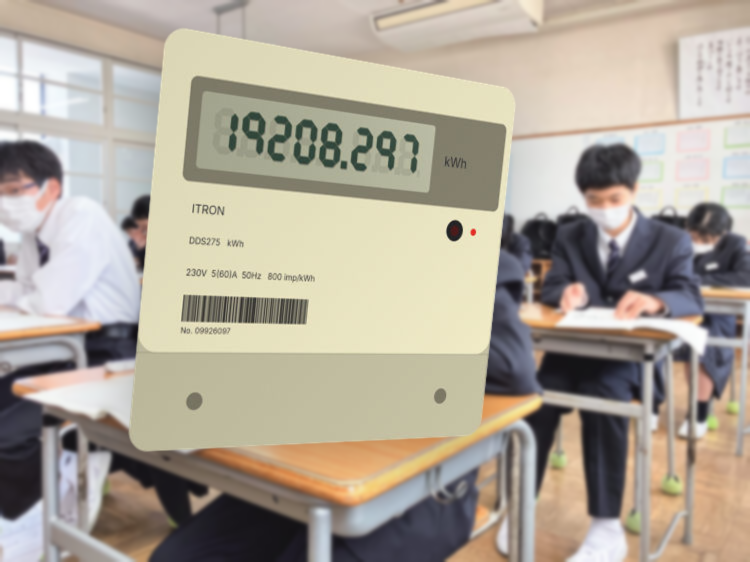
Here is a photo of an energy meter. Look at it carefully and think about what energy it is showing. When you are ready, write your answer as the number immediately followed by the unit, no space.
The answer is 19208.297kWh
